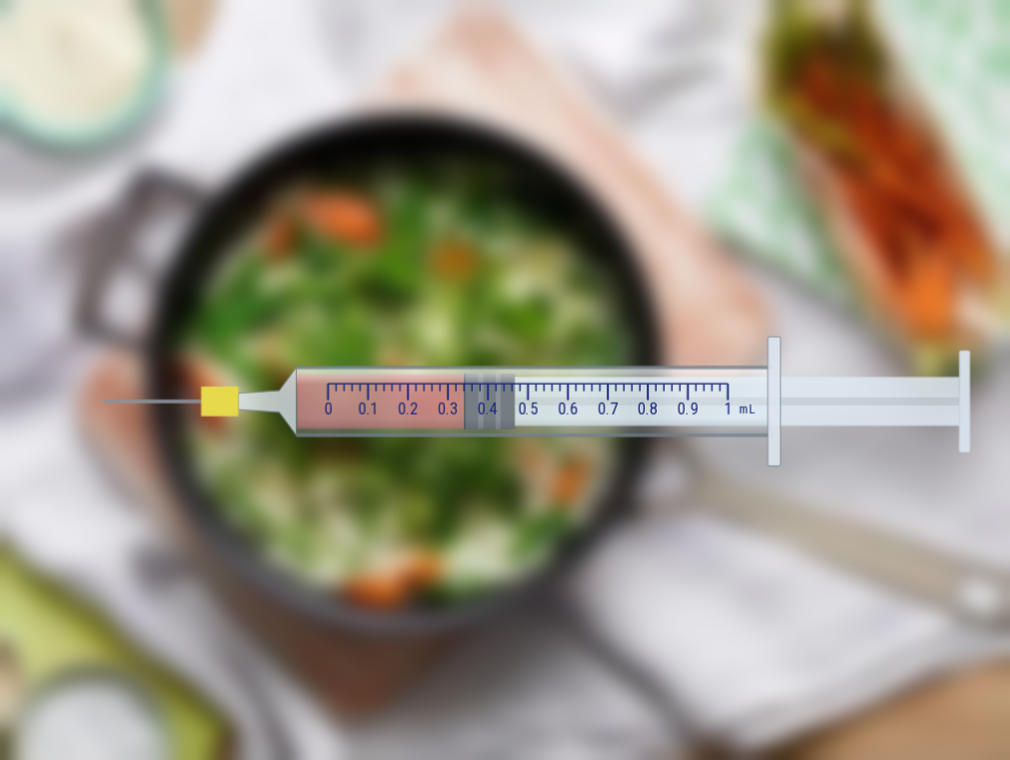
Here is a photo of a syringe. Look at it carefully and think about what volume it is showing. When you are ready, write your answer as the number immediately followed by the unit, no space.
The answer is 0.34mL
